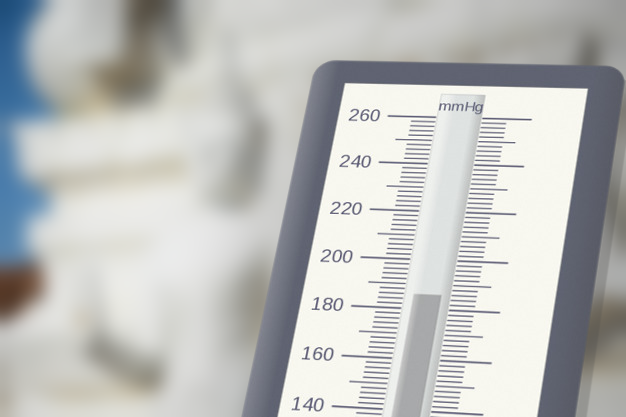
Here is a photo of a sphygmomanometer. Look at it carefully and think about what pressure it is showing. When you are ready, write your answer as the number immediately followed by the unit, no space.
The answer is 186mmHg
